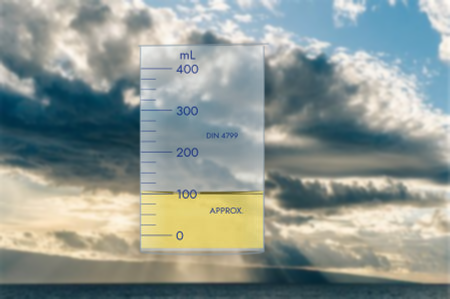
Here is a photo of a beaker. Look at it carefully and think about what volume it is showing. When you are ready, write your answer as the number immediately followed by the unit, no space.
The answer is 100mL
